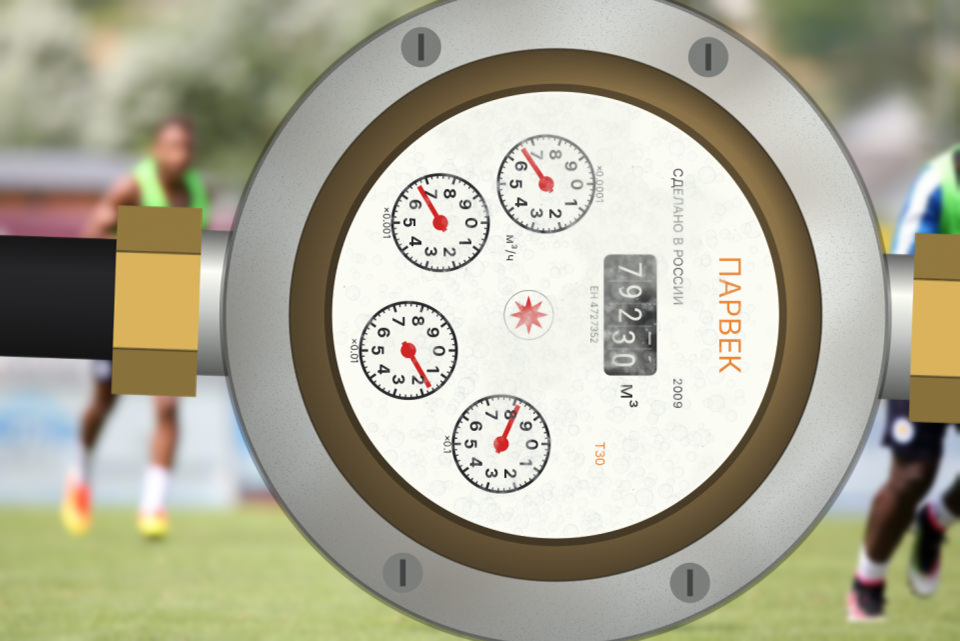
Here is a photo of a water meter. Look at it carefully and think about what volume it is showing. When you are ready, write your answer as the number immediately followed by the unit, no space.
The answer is 79229.8166m³
